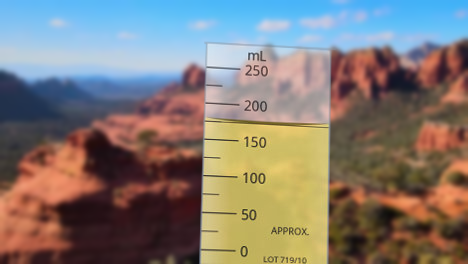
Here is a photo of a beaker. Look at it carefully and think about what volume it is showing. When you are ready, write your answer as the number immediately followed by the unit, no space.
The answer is 175mL
